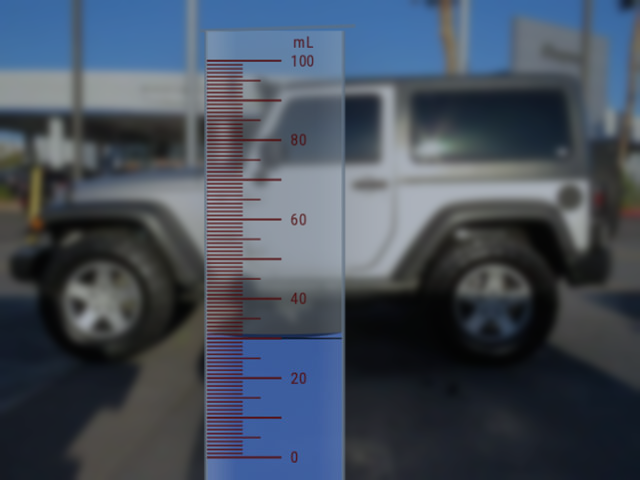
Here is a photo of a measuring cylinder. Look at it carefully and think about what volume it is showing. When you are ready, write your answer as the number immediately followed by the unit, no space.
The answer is 30mL
